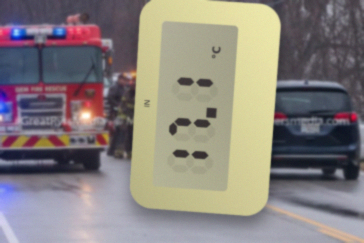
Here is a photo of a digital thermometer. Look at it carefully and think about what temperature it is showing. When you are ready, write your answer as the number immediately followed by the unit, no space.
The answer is 17.1°C
